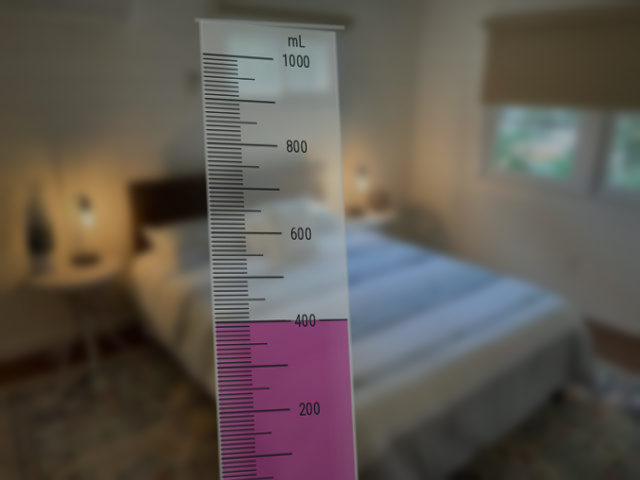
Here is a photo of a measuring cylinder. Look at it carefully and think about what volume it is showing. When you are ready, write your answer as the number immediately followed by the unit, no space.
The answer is 400mL
